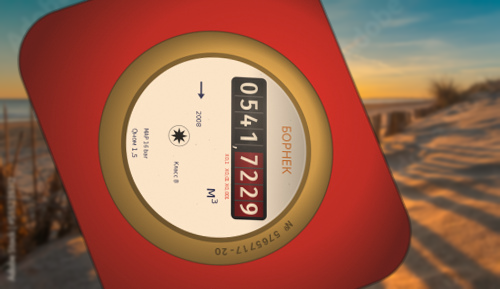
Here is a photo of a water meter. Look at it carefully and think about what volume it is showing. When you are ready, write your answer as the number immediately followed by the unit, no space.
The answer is 541.7229m³
